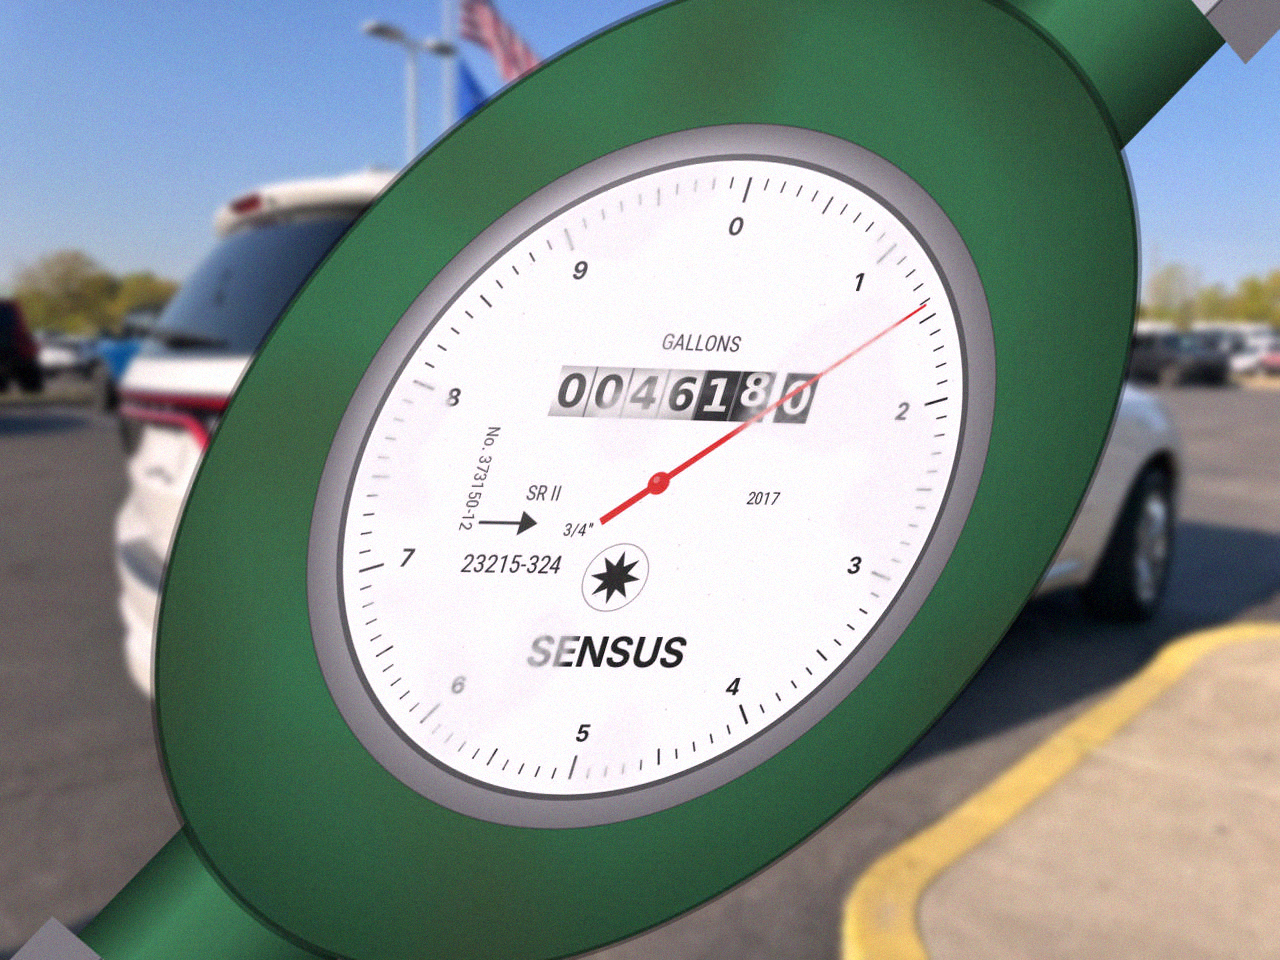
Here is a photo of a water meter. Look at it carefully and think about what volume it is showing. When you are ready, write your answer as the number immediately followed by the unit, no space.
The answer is 46181.4gal
